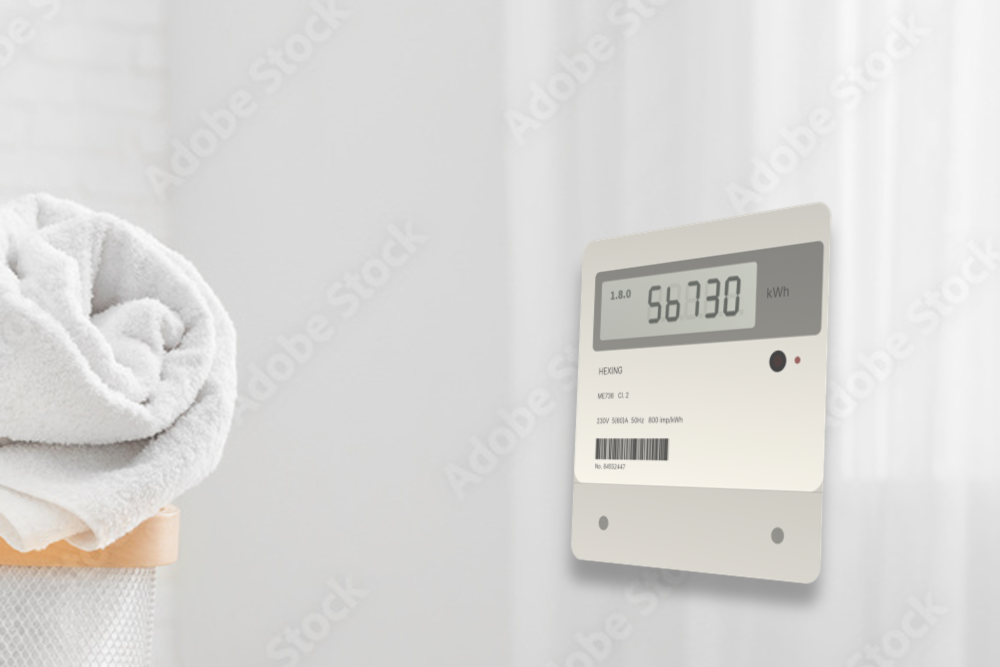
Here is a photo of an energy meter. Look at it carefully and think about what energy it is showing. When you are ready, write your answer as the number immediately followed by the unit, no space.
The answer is 56730kWh
